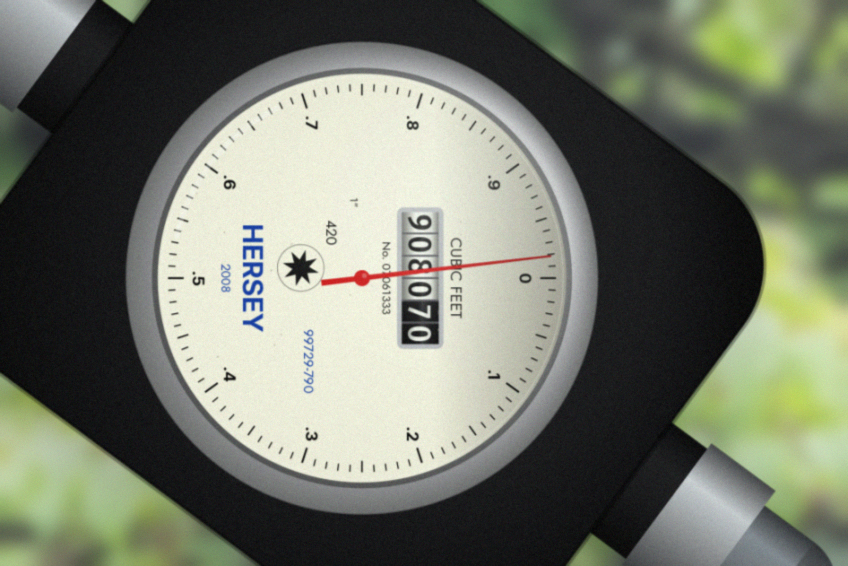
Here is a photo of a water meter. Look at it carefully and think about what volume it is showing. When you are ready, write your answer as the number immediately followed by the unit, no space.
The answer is 908069.98ft³
